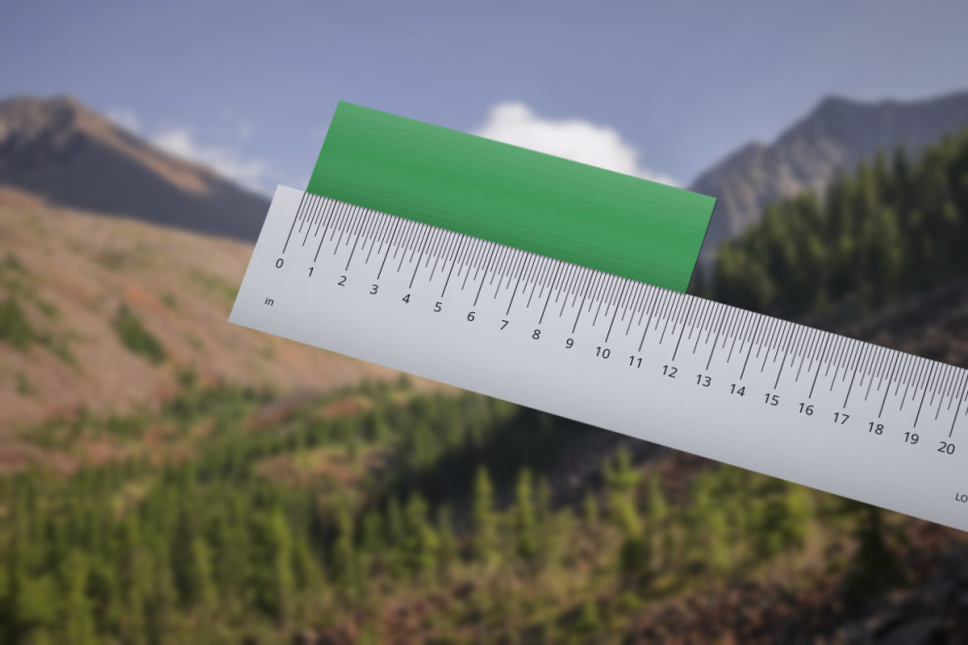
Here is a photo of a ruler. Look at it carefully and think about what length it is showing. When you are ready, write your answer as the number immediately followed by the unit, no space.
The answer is 11.75in
